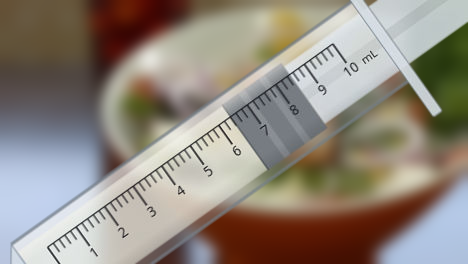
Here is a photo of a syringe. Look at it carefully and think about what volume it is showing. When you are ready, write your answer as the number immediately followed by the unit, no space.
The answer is 6.4mL
